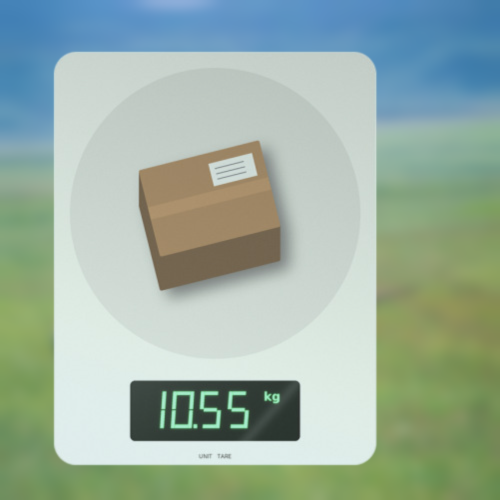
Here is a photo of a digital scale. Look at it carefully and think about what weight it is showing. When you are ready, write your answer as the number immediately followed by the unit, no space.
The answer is 10.55kg
